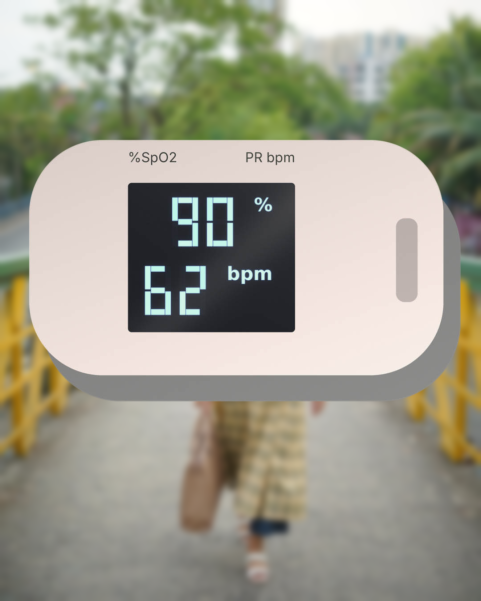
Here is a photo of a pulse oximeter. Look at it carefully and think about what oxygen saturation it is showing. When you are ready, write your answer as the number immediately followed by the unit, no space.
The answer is 90%
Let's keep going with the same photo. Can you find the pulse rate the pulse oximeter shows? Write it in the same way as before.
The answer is 62bpm
